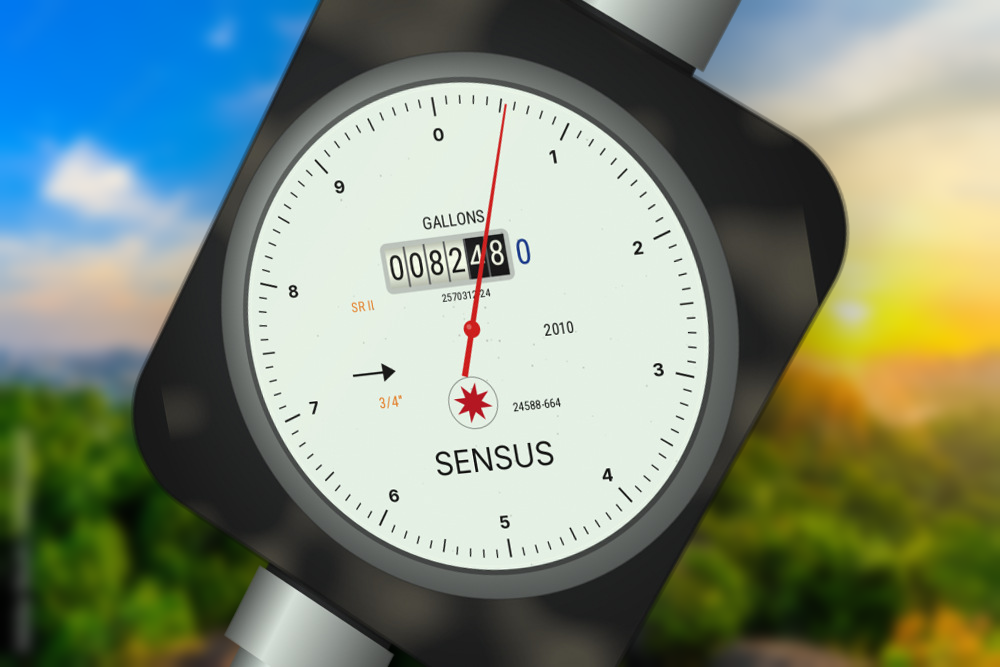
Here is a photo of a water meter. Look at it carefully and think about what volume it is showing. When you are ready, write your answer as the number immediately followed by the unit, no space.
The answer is 82480.5gal
